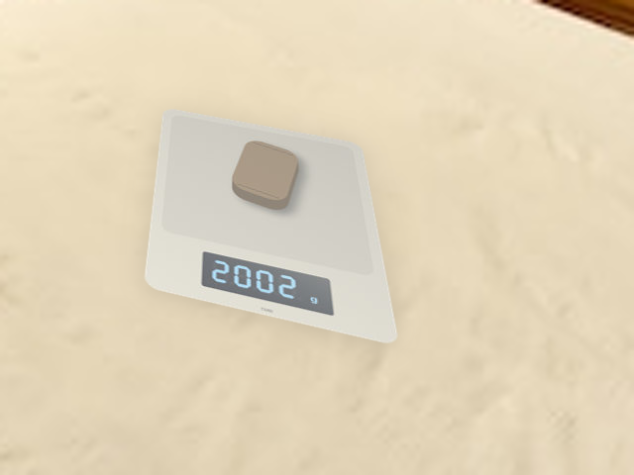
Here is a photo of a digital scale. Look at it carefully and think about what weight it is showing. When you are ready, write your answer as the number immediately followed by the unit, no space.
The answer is 2002g
